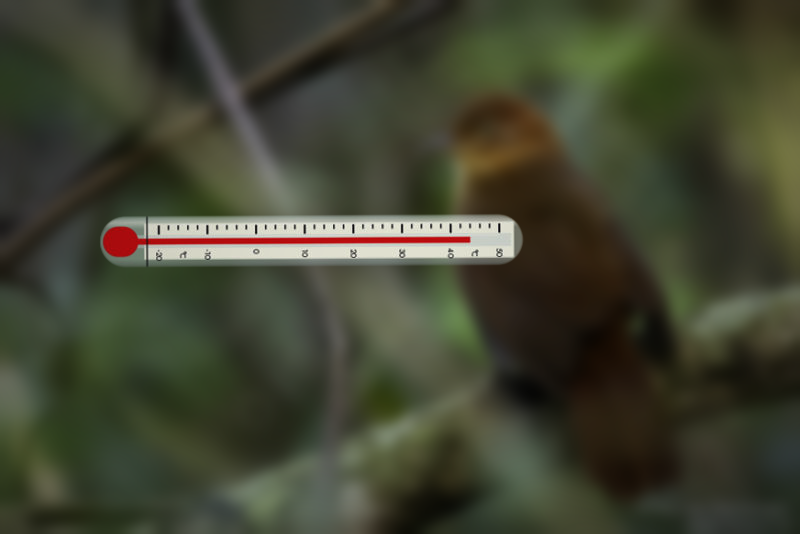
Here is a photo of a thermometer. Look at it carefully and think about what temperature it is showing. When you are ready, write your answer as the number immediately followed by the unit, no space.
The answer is 44°C
